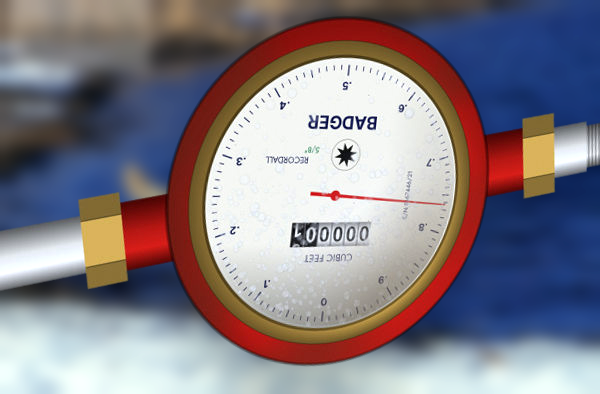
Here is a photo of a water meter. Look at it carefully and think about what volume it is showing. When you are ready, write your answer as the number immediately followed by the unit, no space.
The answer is 0.76ft³
